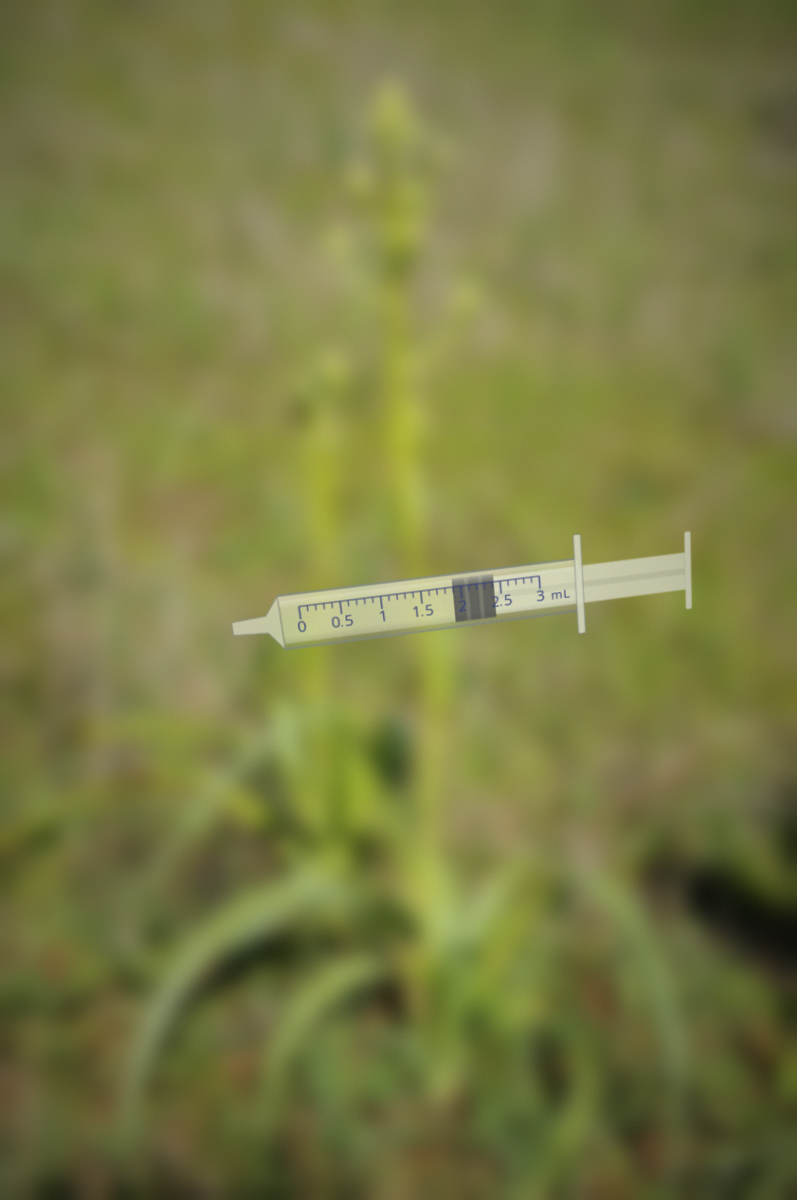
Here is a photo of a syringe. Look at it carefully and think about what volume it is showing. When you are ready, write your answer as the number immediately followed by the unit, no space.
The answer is 1.9mL
